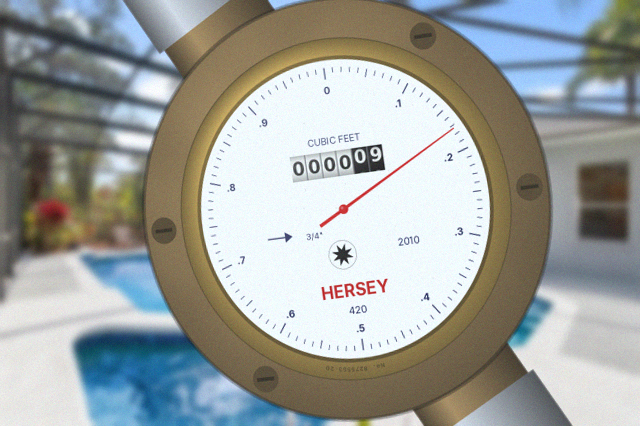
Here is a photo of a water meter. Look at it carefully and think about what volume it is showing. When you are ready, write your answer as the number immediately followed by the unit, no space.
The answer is 9.17ft³
